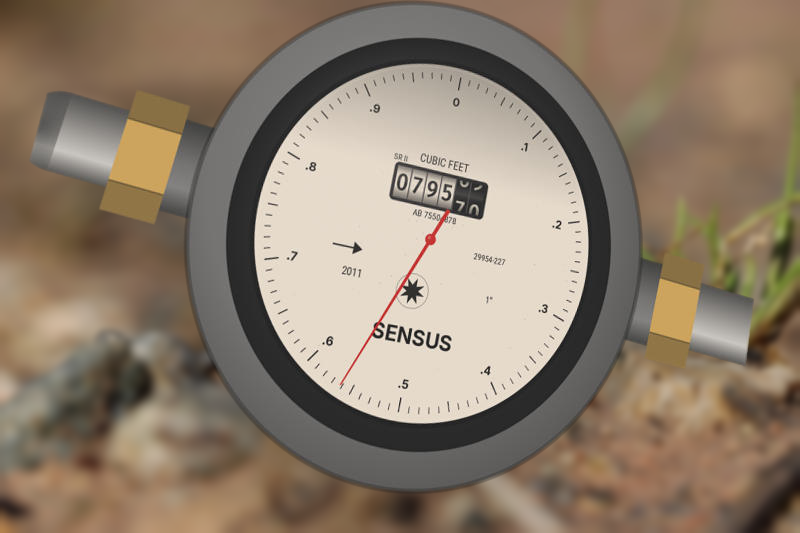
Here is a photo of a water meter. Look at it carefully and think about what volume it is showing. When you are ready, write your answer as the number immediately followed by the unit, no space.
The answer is 79569.56ft³
